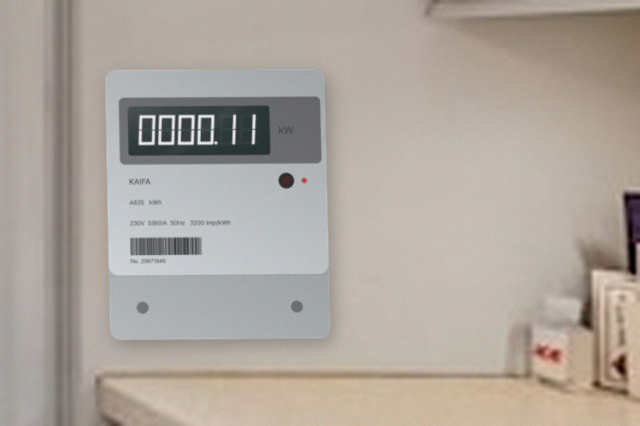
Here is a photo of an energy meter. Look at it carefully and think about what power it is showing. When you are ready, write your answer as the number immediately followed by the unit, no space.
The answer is 0.11kW
